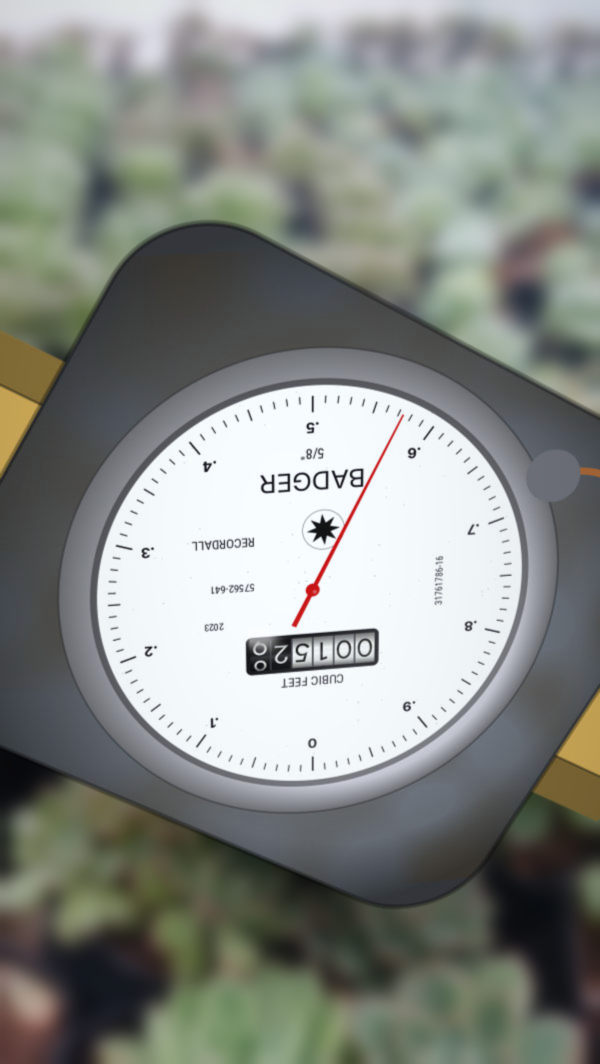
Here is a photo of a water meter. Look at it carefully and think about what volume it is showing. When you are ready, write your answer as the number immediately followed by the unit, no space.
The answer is 1528.57ft³
